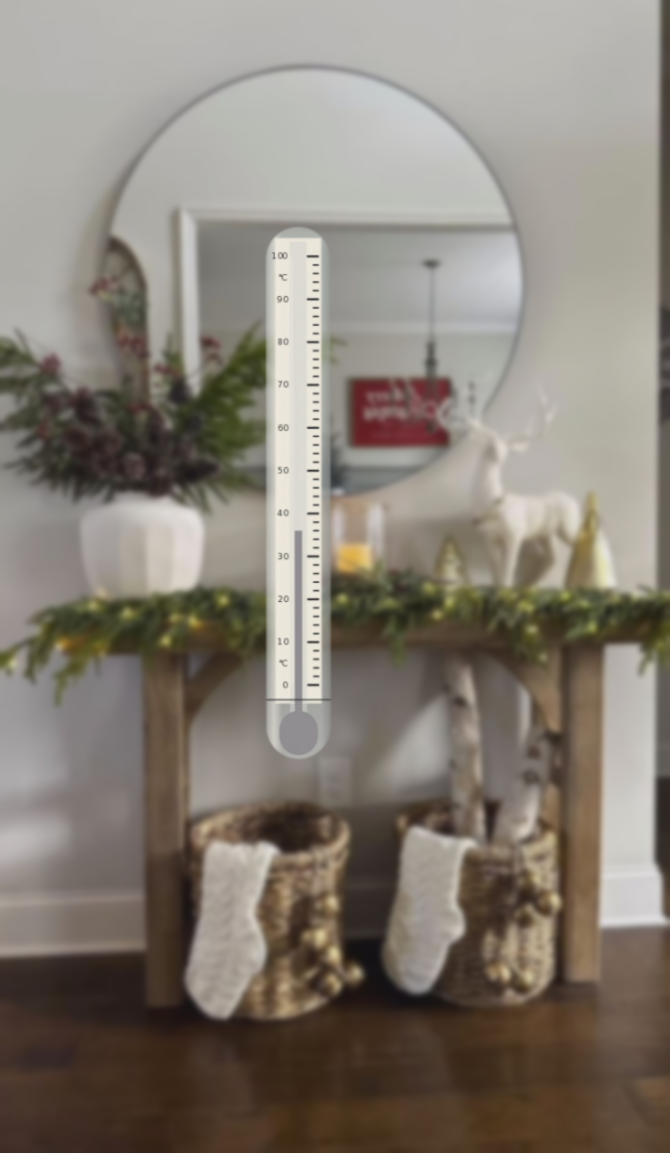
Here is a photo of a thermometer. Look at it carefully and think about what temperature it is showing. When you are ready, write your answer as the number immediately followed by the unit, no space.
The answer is 36°C
